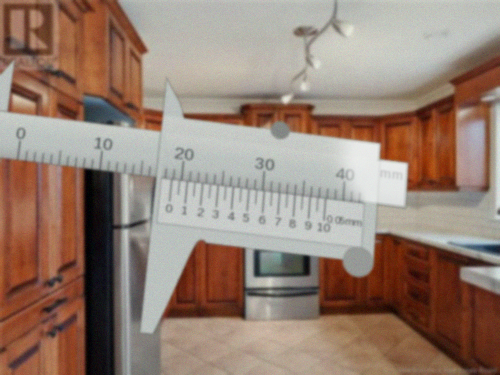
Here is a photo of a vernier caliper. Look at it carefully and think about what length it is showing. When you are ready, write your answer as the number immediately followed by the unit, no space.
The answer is 18.8mm
